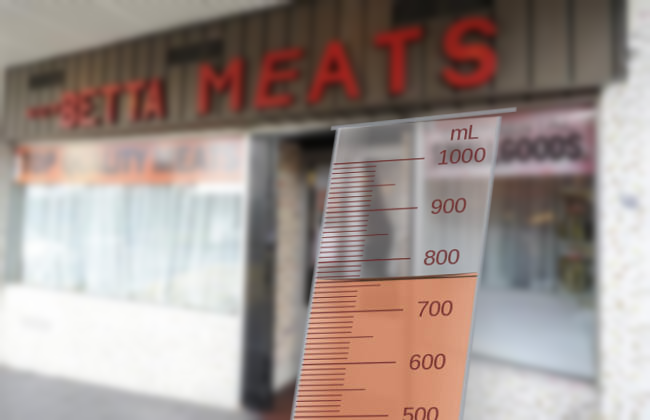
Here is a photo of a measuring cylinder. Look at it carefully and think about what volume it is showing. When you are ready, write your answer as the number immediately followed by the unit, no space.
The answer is 760mL
